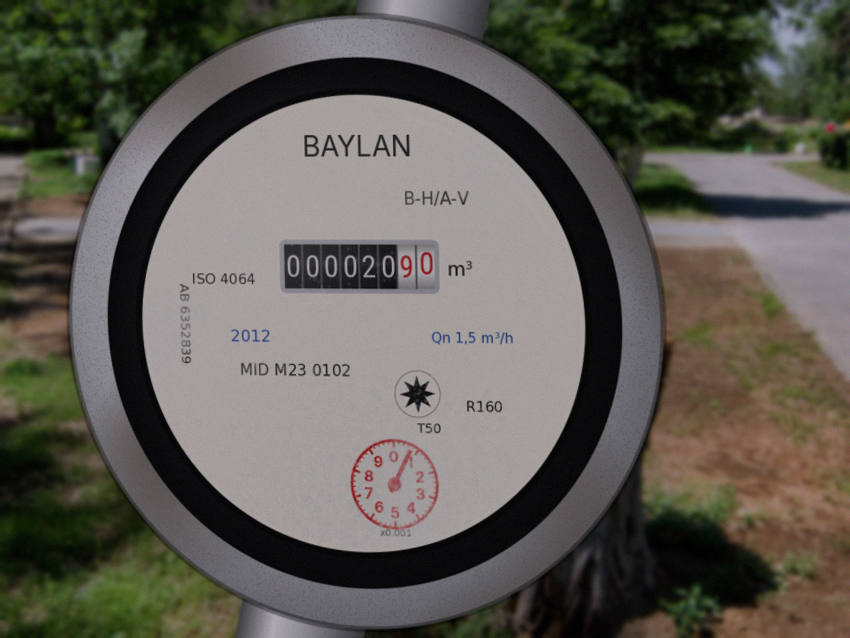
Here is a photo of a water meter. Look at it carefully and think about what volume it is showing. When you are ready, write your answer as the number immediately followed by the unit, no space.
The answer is 20.900m³
